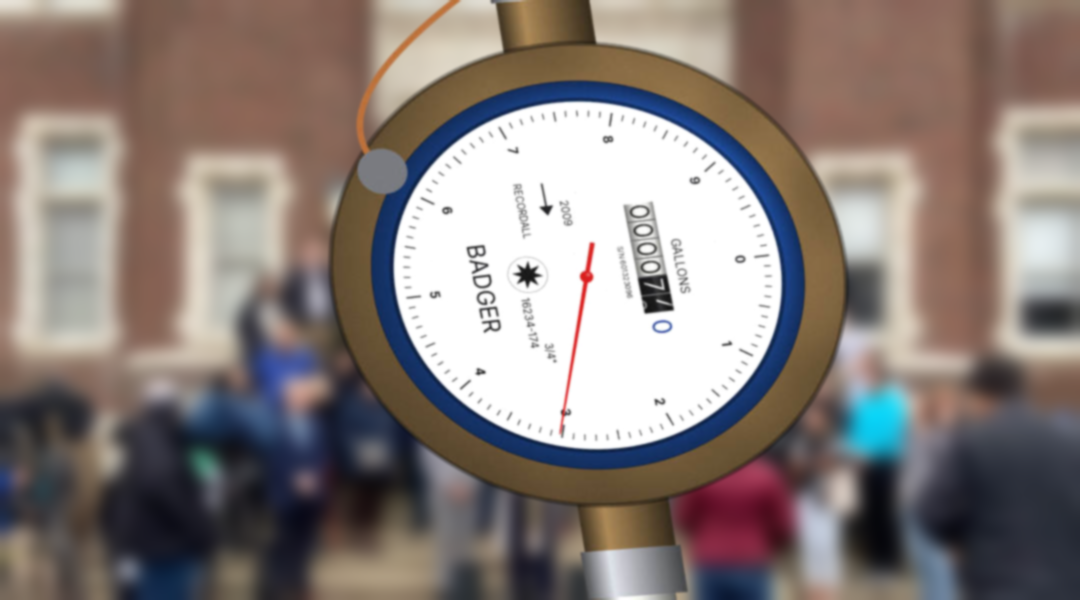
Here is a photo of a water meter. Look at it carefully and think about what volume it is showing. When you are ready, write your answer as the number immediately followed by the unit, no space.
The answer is 773.0gal
